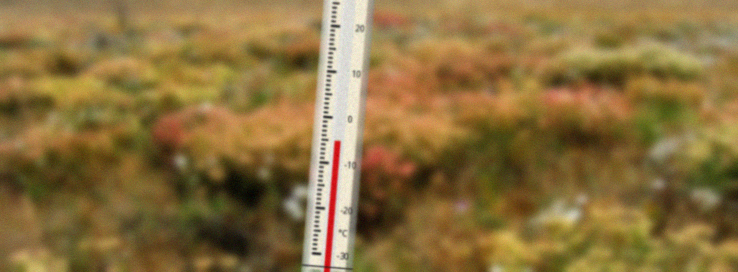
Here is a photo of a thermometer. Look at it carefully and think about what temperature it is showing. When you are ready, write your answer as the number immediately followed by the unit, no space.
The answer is -5°C
